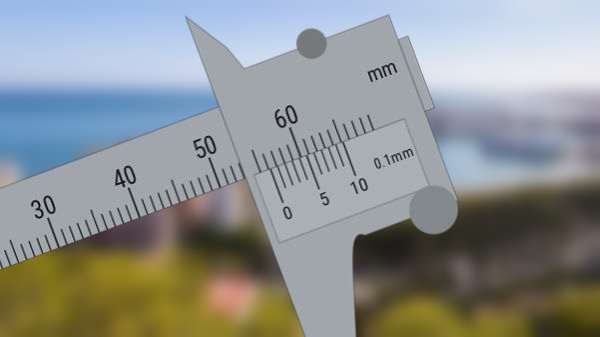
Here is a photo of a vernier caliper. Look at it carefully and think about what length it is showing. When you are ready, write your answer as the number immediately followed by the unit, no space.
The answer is 56.2mm
